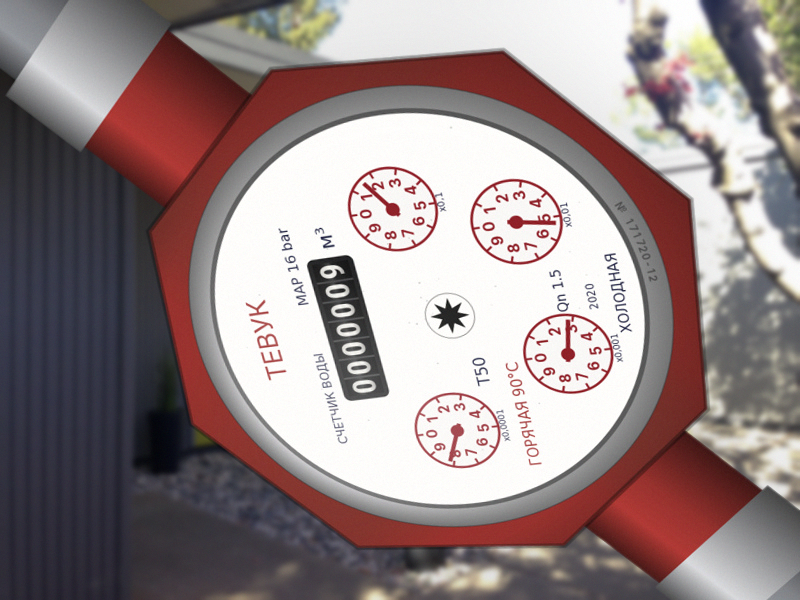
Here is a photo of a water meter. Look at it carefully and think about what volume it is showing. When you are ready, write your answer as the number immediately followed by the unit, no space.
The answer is 9.1528m³
